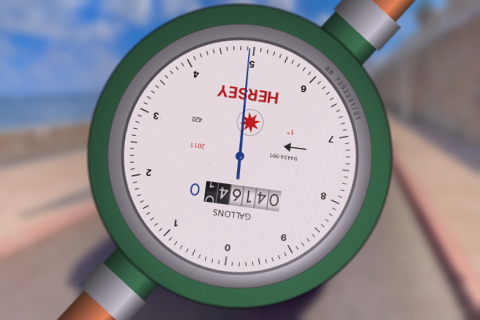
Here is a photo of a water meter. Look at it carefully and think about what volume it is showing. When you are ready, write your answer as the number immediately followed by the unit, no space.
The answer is 416404.9gal
